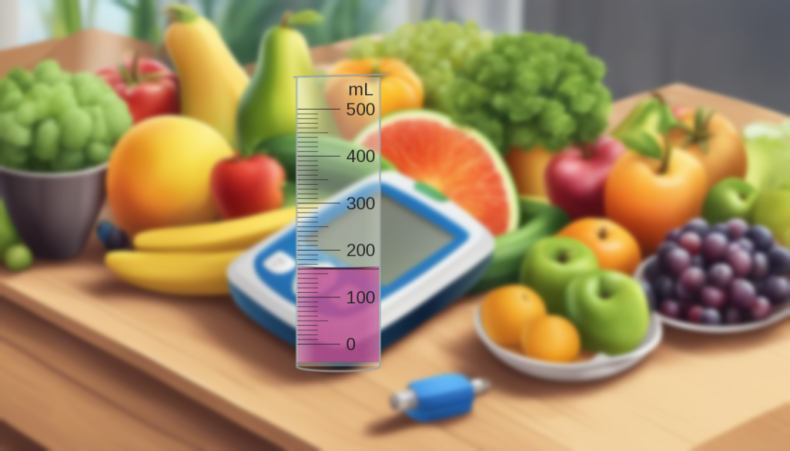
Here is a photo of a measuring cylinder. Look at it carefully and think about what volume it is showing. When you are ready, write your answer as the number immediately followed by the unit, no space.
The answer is 160mL
